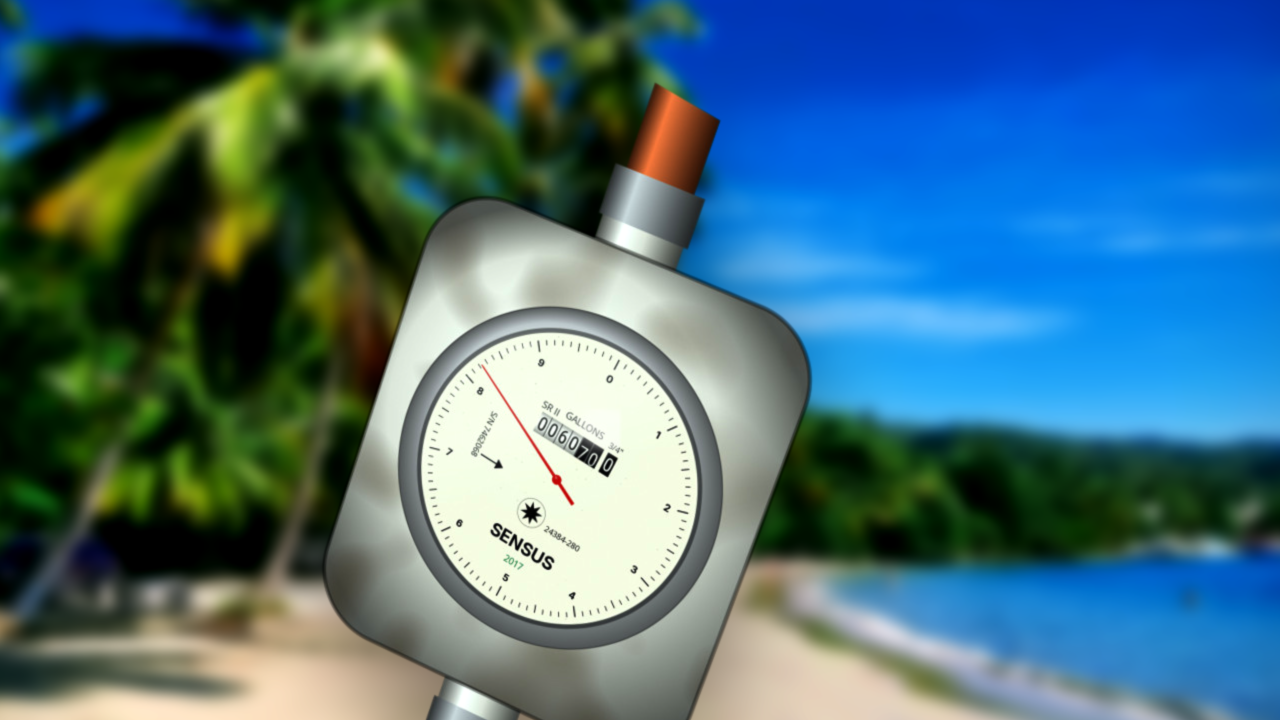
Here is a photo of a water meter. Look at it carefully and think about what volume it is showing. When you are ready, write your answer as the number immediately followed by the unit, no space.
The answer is 60698.2gal
